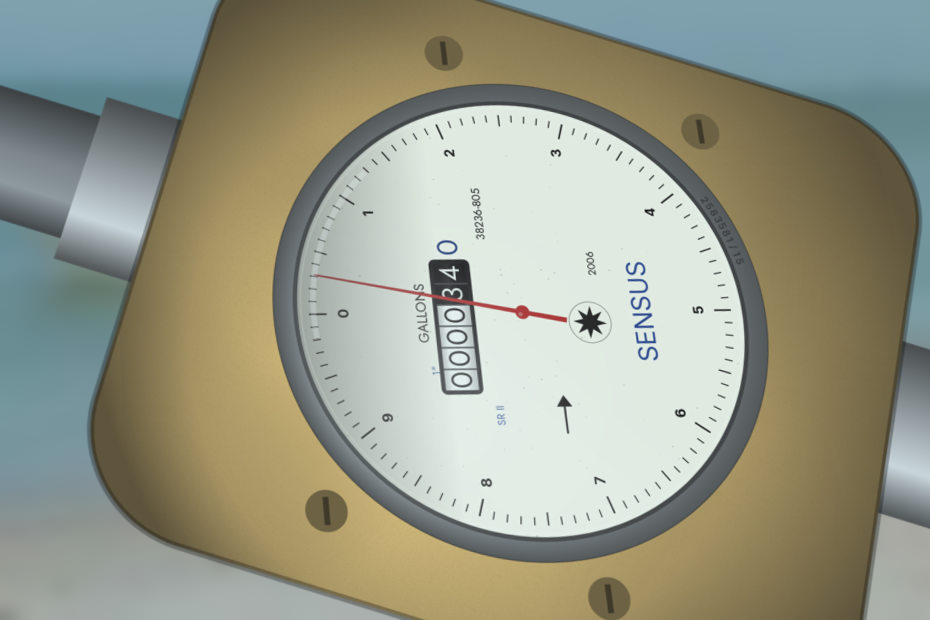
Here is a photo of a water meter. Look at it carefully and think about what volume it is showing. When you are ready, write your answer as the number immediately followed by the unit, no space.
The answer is 340.3gal
